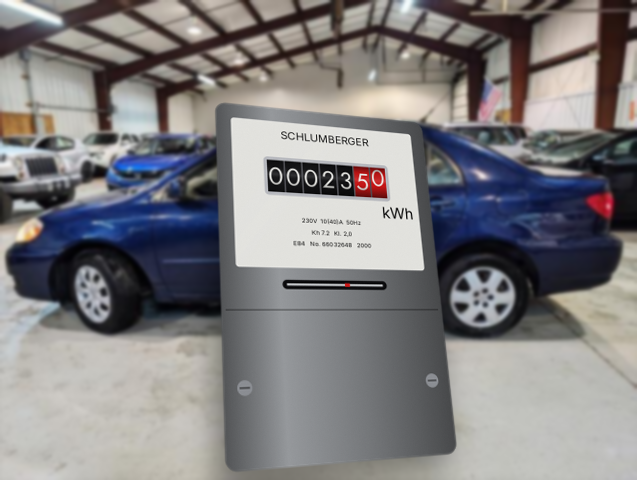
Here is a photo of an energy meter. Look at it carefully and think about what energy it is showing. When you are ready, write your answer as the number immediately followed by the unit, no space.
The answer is 23.50kWh
